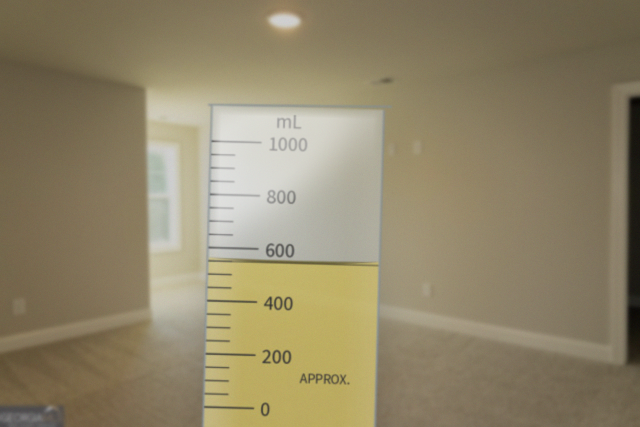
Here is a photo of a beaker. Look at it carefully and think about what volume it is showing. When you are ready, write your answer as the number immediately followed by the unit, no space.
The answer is 550mL
